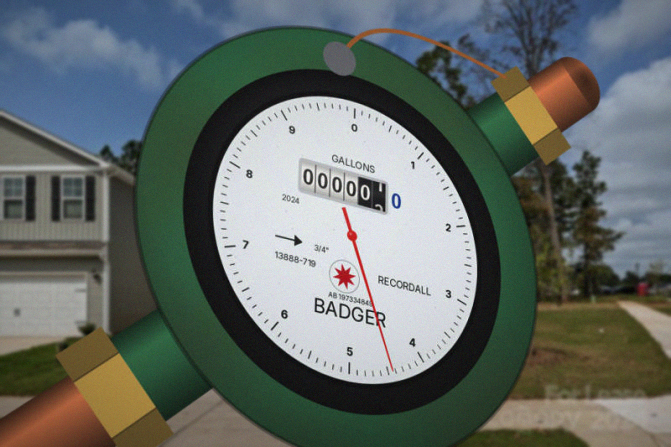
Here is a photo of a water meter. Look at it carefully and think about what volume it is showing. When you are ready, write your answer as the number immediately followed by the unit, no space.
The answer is 14.4gal
